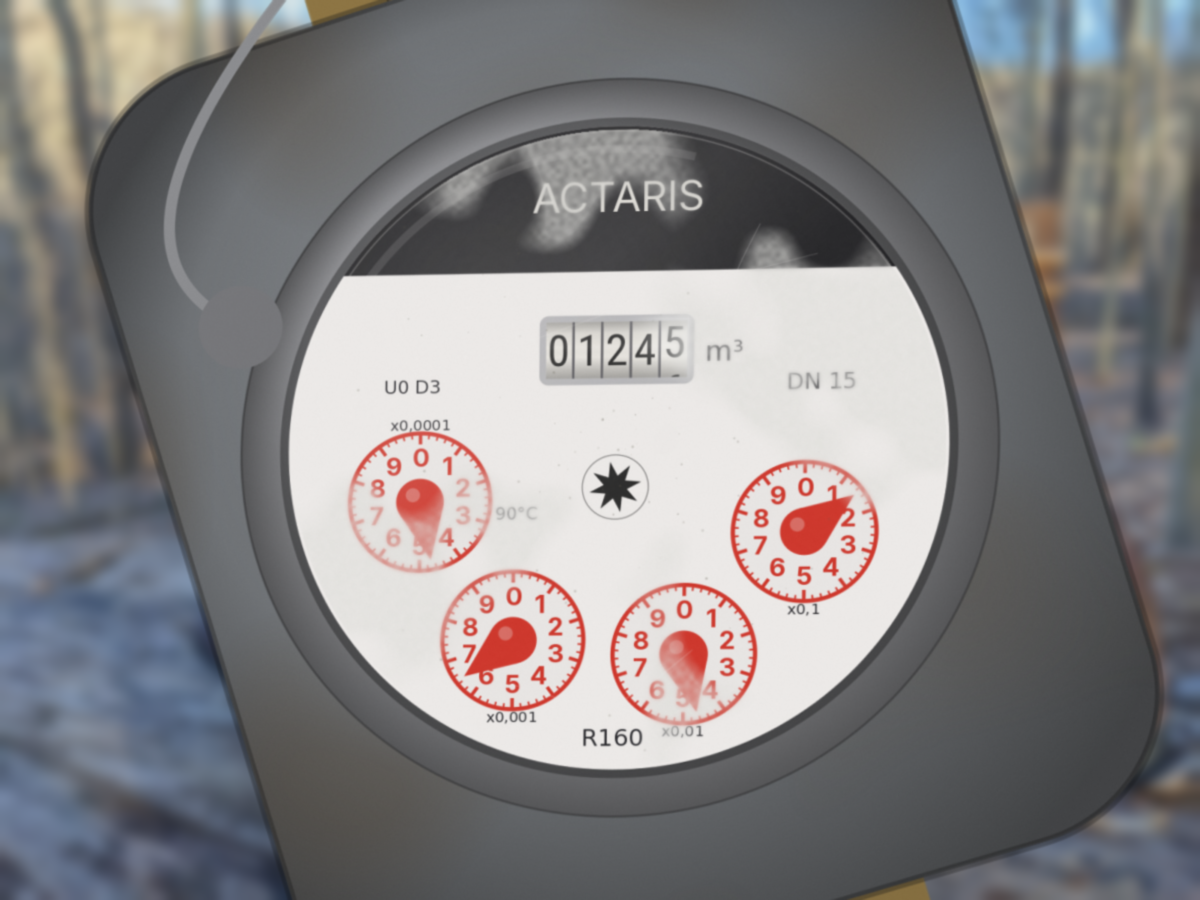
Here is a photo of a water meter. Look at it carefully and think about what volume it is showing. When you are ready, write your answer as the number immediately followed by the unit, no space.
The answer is 1245.1464m³
